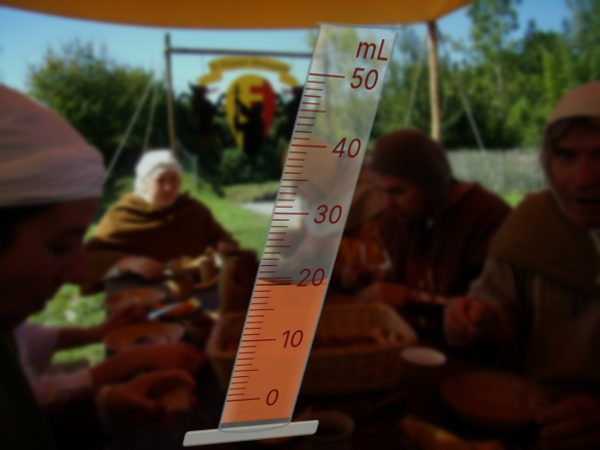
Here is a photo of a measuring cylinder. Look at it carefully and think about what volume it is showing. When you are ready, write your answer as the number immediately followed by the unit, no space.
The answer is 19mL
